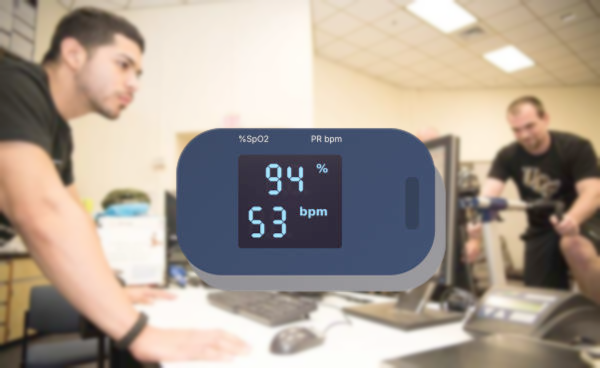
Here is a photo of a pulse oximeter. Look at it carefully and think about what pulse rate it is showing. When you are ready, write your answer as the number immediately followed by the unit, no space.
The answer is 53bpm
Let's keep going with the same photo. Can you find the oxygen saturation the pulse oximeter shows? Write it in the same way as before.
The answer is 94%
